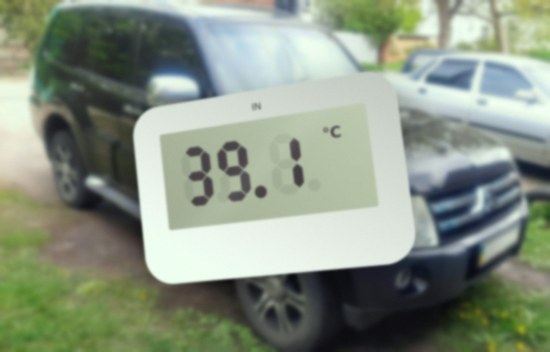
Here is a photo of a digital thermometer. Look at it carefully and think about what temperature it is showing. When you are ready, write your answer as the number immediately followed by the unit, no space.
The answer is 39.1°C
